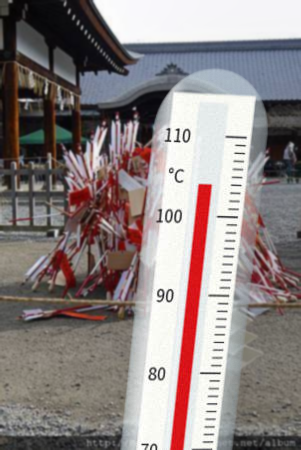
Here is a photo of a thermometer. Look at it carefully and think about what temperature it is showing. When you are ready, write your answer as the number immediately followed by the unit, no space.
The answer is 104°C
